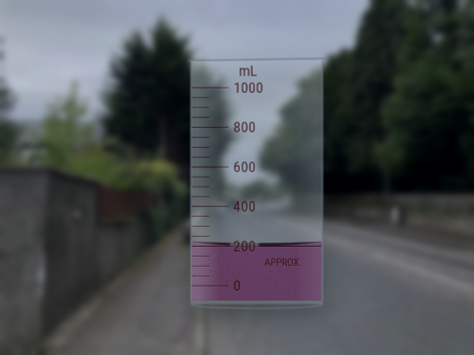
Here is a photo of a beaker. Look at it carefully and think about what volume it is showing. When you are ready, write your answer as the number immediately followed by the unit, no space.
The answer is 200mL
